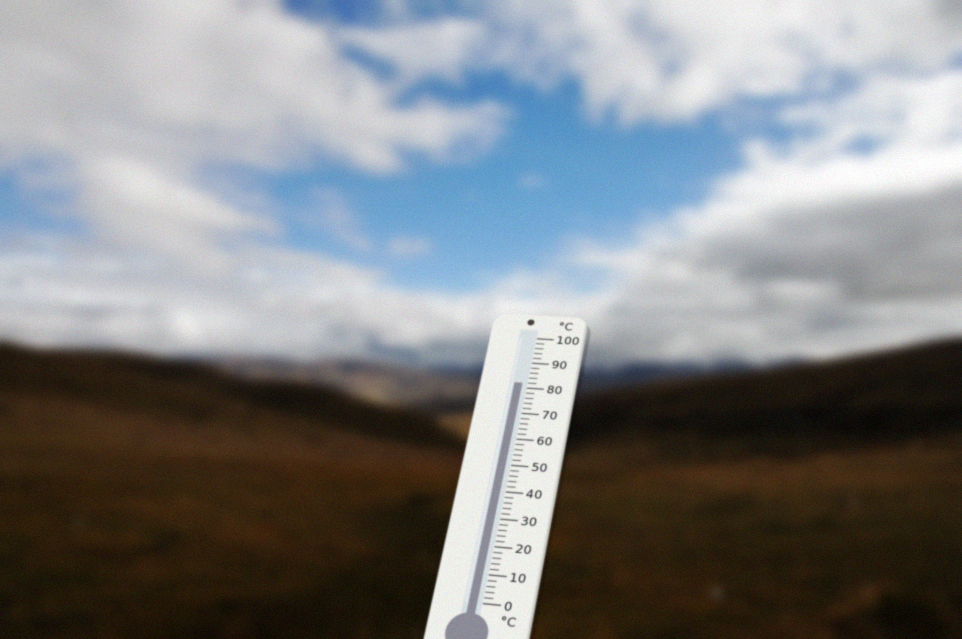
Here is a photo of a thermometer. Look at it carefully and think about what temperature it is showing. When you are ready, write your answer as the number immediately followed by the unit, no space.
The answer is 82°C
